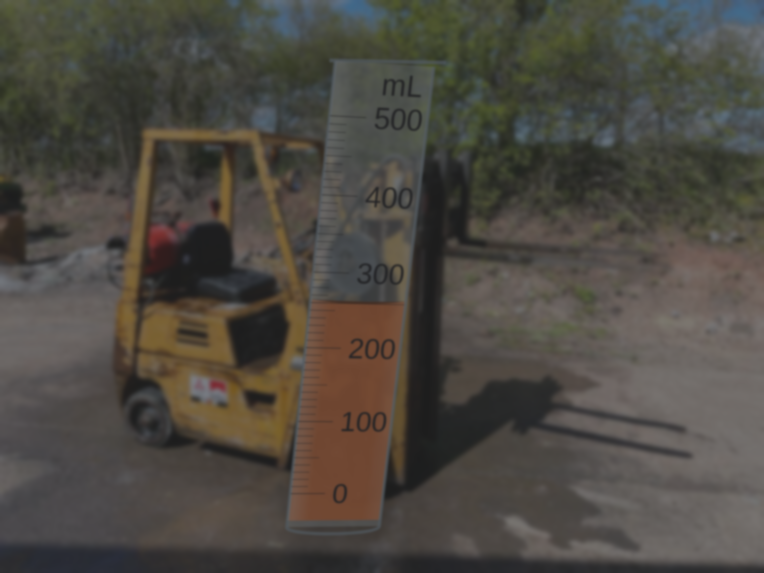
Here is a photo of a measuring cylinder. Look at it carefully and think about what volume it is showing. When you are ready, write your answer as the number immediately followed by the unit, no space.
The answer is 260mL
